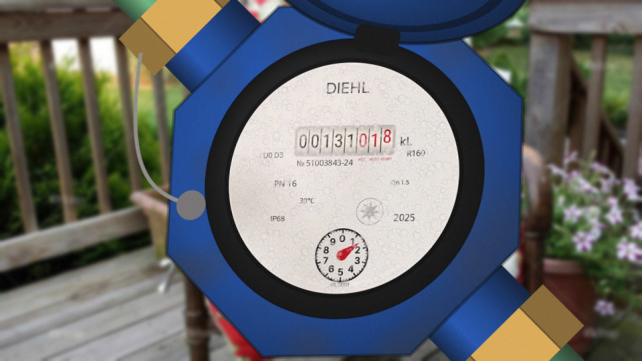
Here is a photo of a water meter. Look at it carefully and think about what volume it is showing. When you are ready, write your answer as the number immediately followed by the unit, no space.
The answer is 131.0181kL
